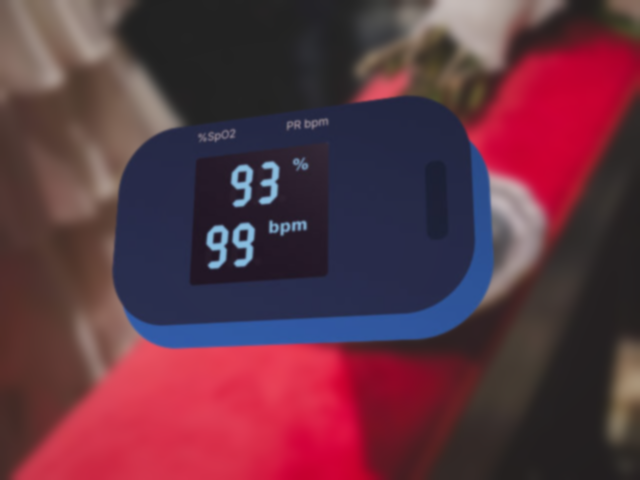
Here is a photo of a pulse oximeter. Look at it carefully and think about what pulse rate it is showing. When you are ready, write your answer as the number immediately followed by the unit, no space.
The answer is 99bpm
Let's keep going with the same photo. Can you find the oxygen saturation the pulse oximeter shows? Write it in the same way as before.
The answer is 93%
